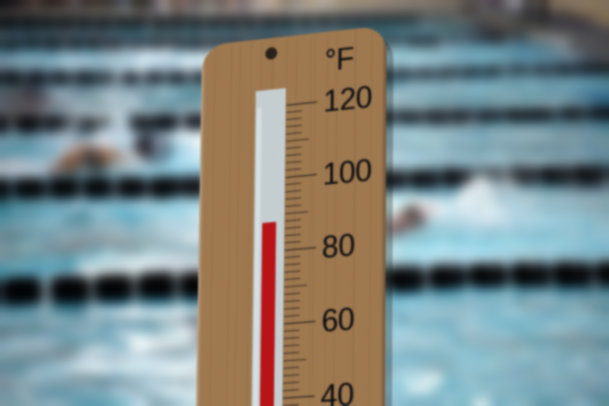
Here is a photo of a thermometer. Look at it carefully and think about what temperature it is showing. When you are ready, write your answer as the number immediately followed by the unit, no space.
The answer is 88°F
